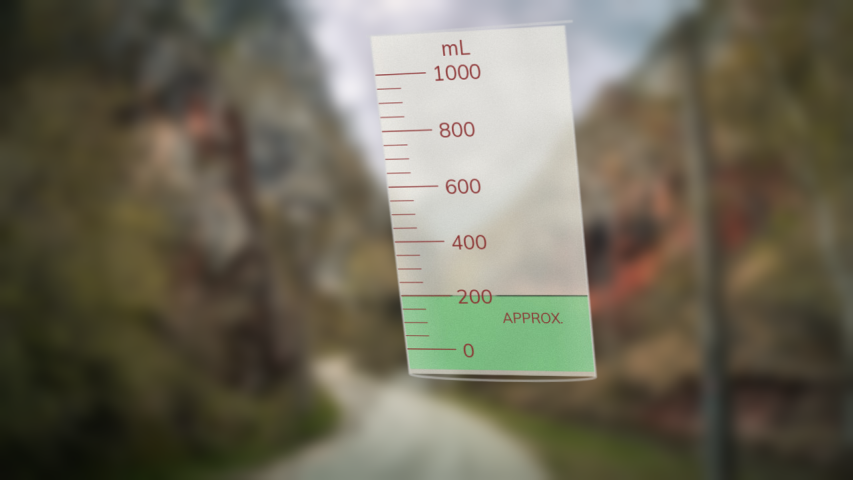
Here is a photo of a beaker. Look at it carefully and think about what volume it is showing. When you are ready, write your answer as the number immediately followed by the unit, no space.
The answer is 200mL
